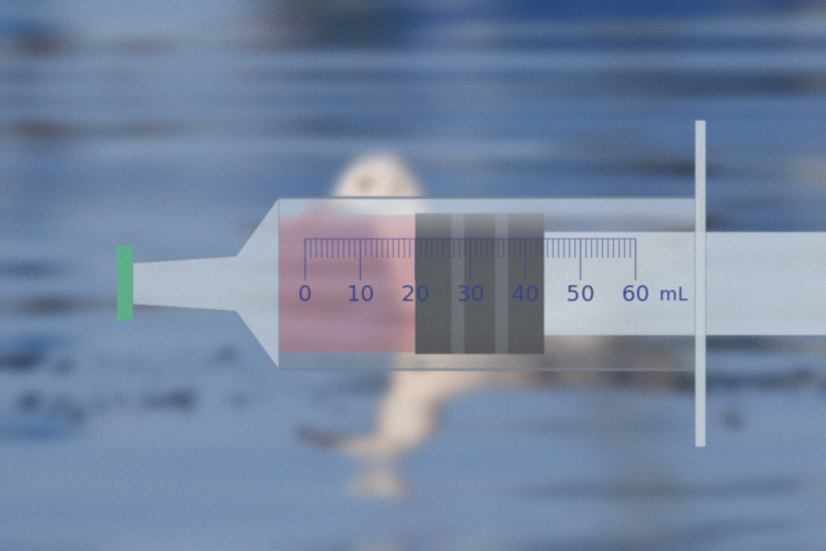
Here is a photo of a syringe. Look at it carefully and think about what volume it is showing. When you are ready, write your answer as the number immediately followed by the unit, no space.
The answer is 20mL
